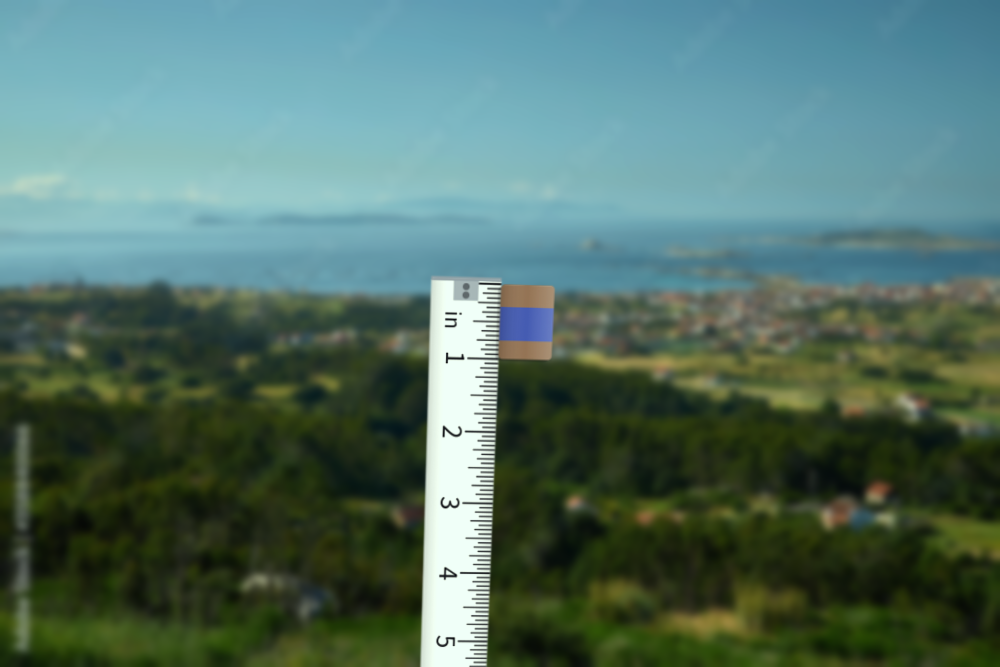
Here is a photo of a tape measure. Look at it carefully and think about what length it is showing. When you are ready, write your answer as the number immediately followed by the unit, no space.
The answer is 1in
